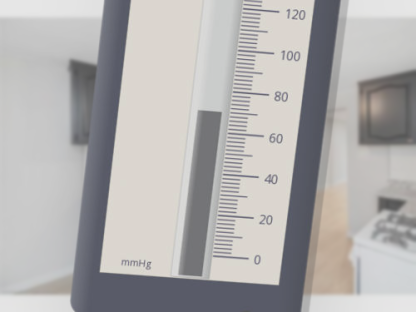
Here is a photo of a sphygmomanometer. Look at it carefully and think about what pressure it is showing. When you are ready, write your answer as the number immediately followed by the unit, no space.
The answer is 70mmHg
